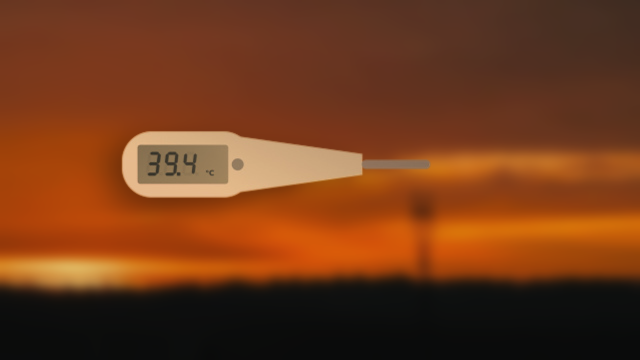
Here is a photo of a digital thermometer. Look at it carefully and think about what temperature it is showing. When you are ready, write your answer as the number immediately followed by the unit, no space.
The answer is 39.4°C
